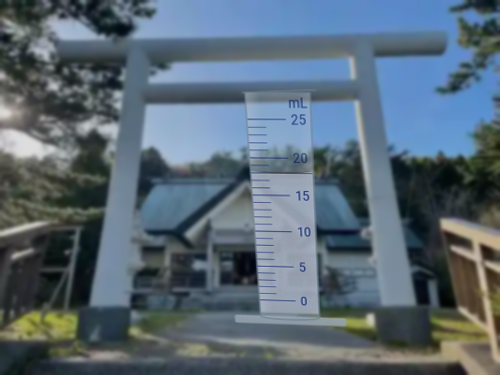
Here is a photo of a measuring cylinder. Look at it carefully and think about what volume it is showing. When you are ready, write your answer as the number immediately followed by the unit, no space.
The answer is 18mL
